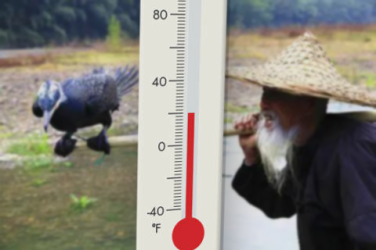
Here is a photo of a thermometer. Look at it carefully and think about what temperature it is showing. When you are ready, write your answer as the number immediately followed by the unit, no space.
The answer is 20°F
